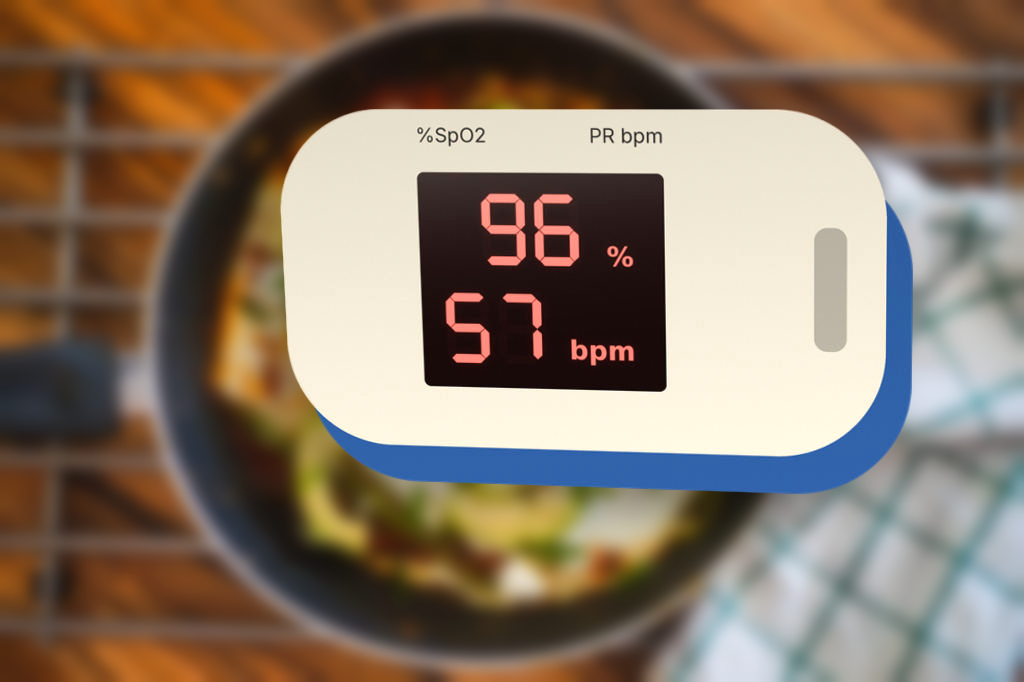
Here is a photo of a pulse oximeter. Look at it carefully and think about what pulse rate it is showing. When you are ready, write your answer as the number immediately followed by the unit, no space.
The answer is 57bpm
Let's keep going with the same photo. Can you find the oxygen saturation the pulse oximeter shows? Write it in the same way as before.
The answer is 96%
